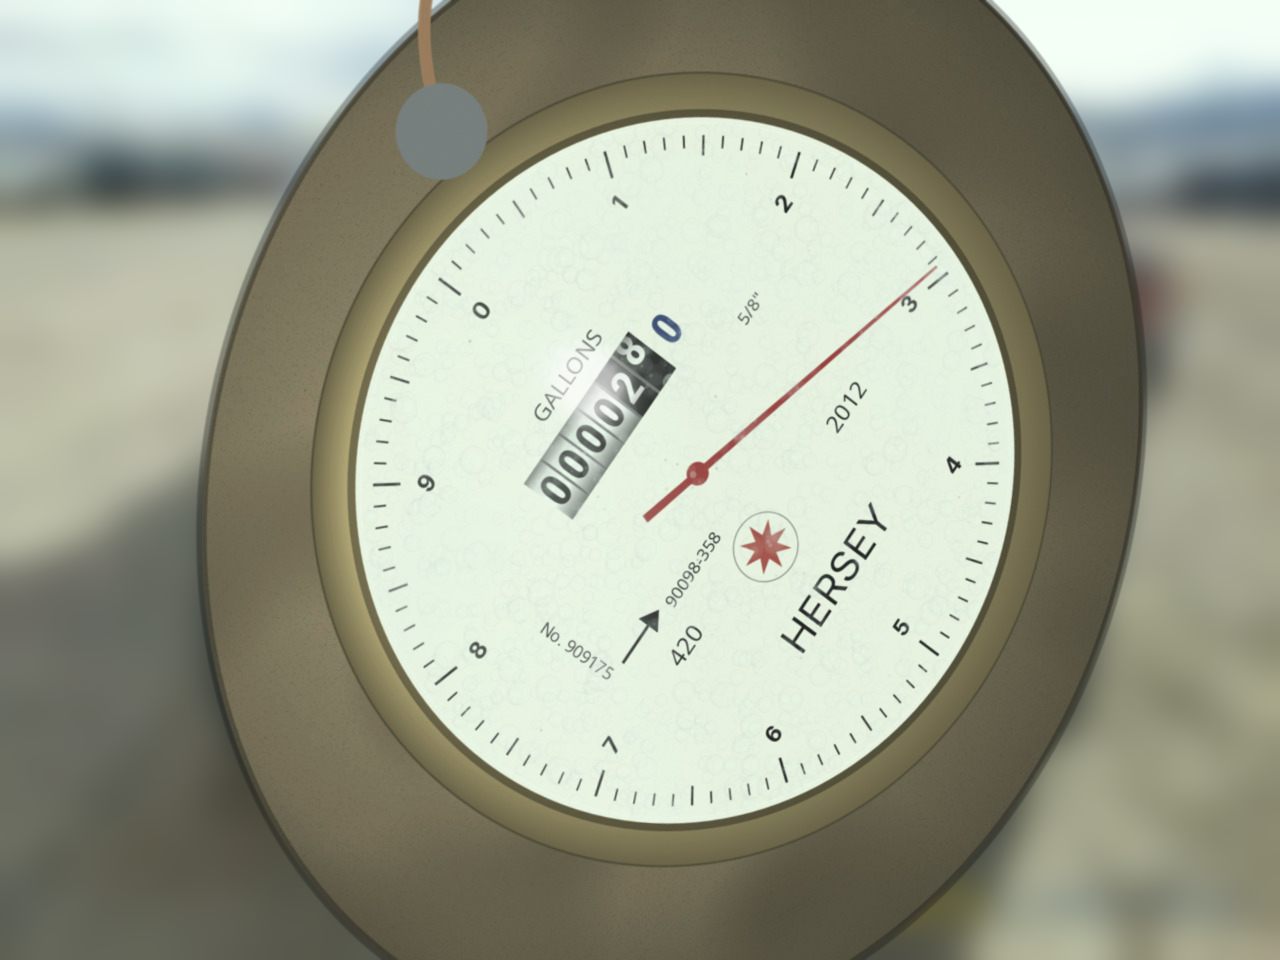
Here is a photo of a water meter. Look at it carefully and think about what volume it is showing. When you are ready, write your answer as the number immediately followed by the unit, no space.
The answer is 282.9gal
